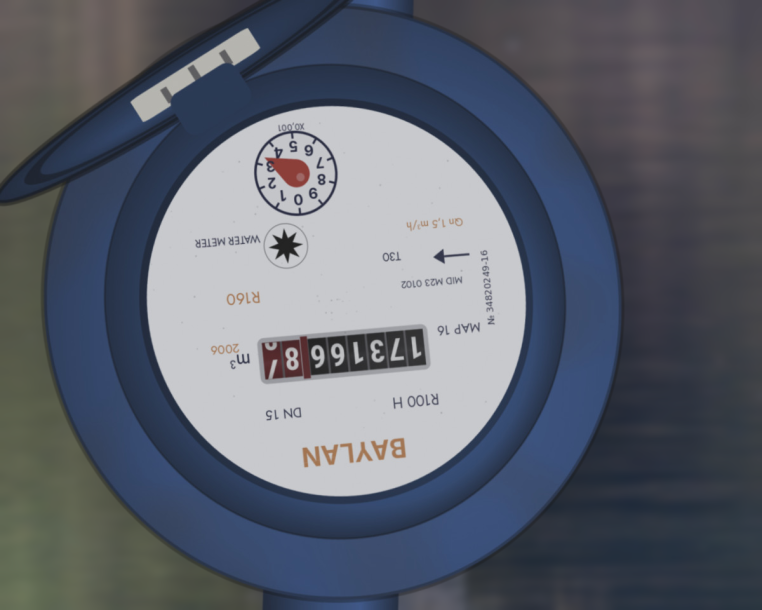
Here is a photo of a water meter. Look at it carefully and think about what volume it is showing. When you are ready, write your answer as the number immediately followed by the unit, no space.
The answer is 173166.873m³
